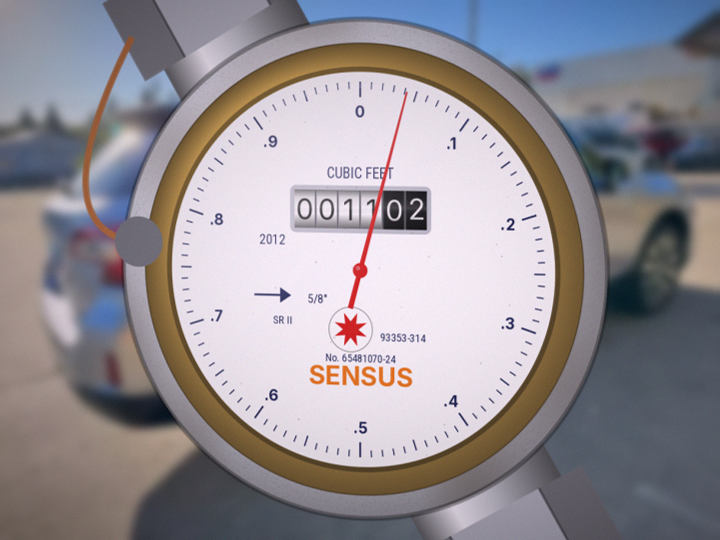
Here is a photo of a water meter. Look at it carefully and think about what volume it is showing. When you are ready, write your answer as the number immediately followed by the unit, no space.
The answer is 1102.04ft³
